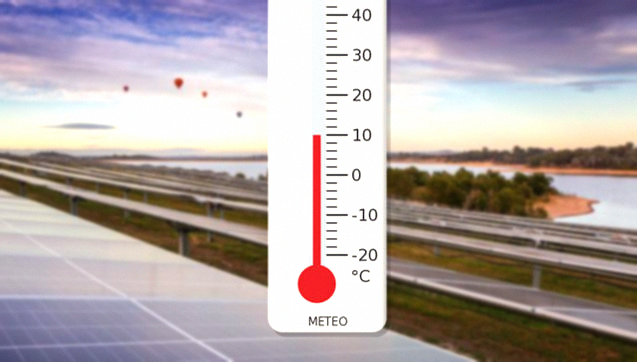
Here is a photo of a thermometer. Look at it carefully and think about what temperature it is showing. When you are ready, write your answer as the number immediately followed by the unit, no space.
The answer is 10°C
